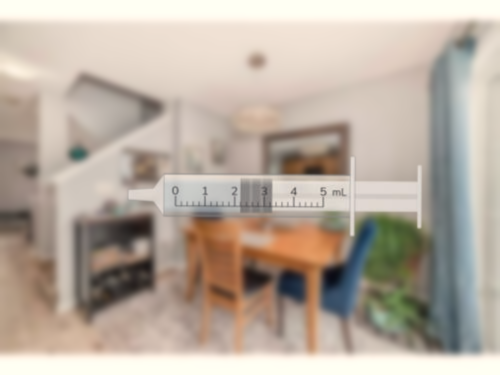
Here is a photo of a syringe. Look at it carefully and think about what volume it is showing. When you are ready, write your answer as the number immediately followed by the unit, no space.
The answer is 2.2mL
